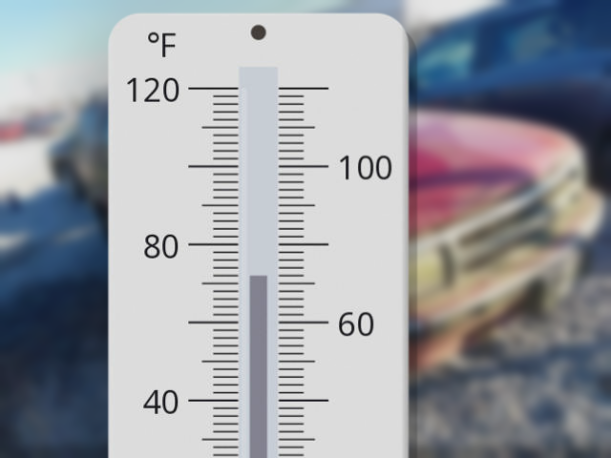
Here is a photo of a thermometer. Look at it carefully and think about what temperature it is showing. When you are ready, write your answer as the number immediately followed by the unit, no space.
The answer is 72°F
